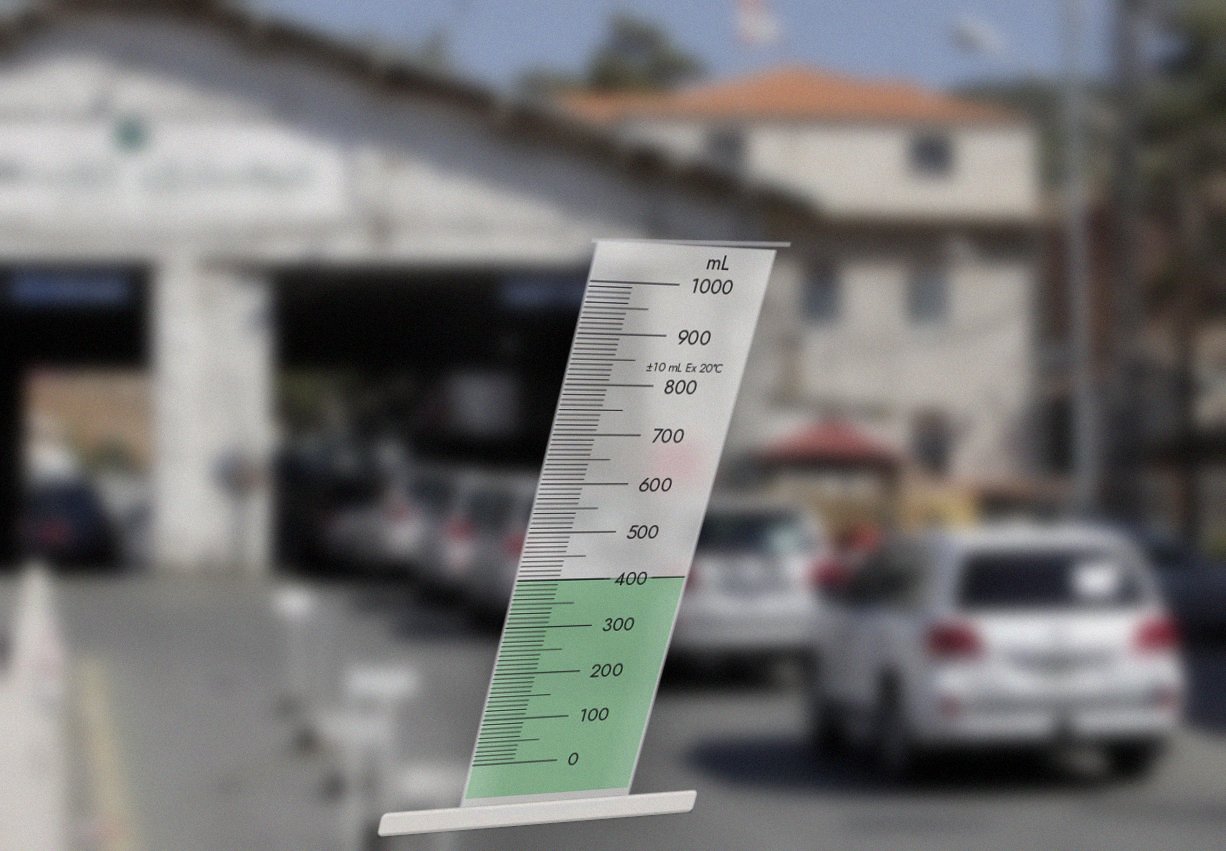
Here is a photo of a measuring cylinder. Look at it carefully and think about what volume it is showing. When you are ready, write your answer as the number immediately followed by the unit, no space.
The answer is 400mL
